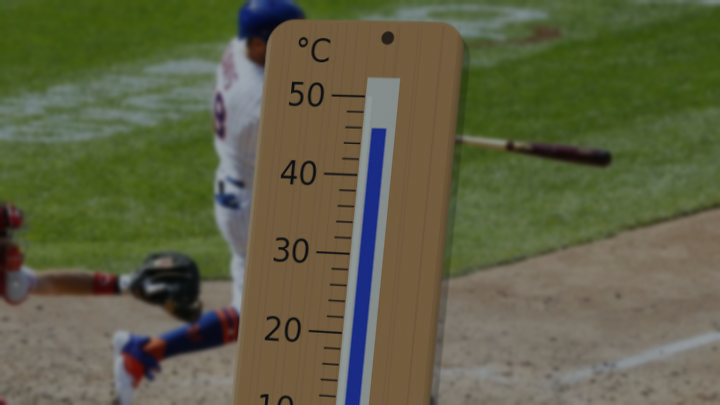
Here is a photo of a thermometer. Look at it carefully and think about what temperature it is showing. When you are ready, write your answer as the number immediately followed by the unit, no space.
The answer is 46°C
